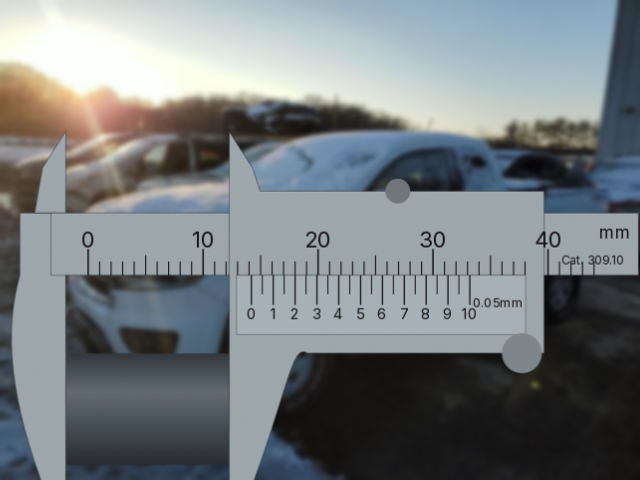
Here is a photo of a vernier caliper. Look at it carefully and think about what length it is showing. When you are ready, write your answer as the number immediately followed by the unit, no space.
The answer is 14.2mm
